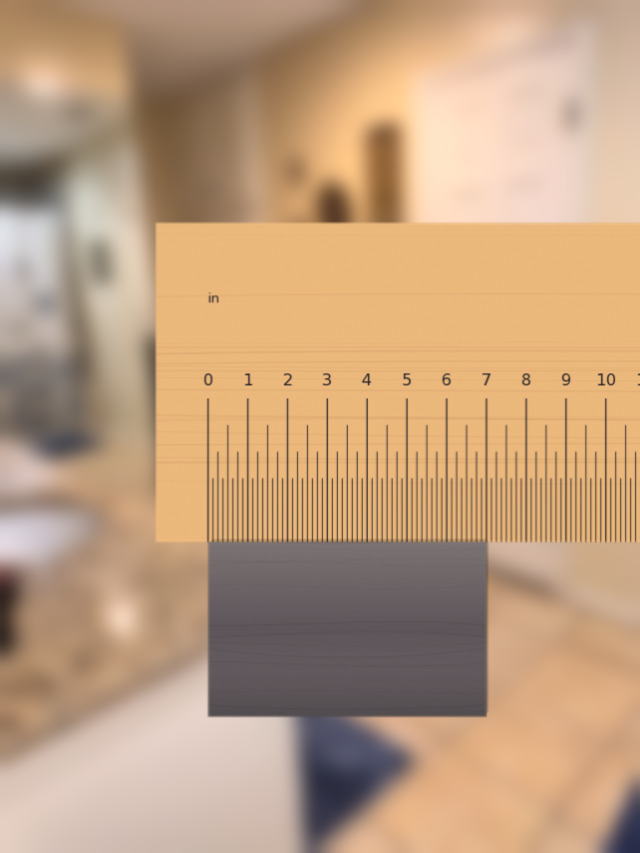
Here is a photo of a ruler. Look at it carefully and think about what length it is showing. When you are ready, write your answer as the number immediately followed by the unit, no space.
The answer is 7in
